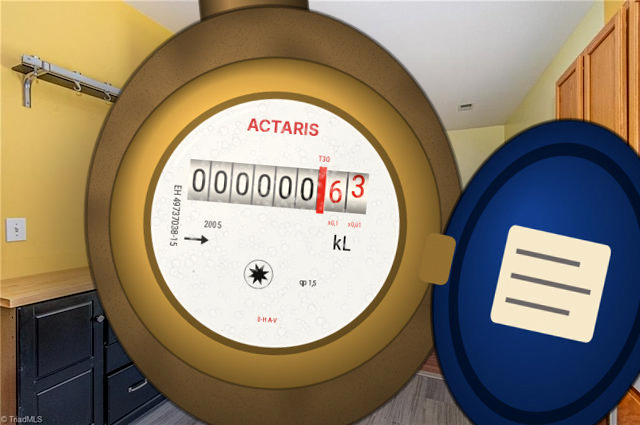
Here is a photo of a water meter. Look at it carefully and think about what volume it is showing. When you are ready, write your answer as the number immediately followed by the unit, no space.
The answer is 0.63kL
